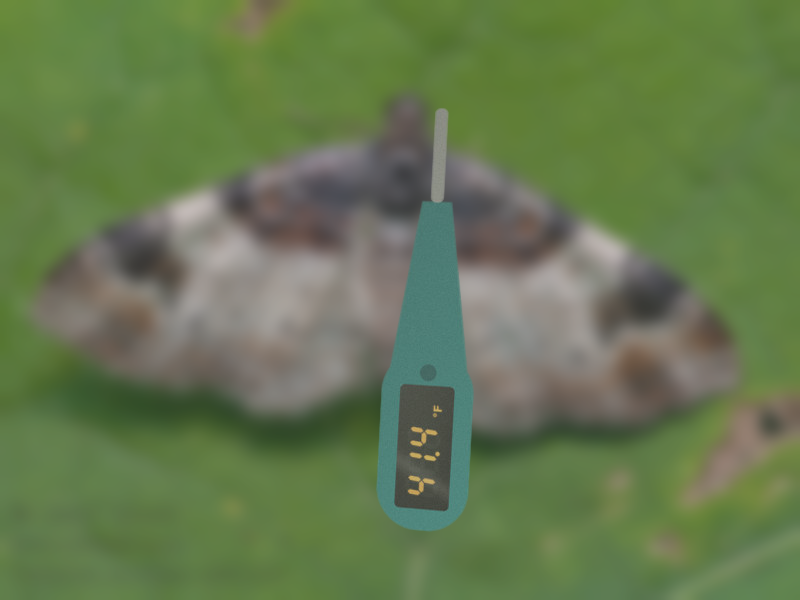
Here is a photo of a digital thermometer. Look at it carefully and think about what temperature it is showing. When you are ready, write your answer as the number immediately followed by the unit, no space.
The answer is 41.4°F
